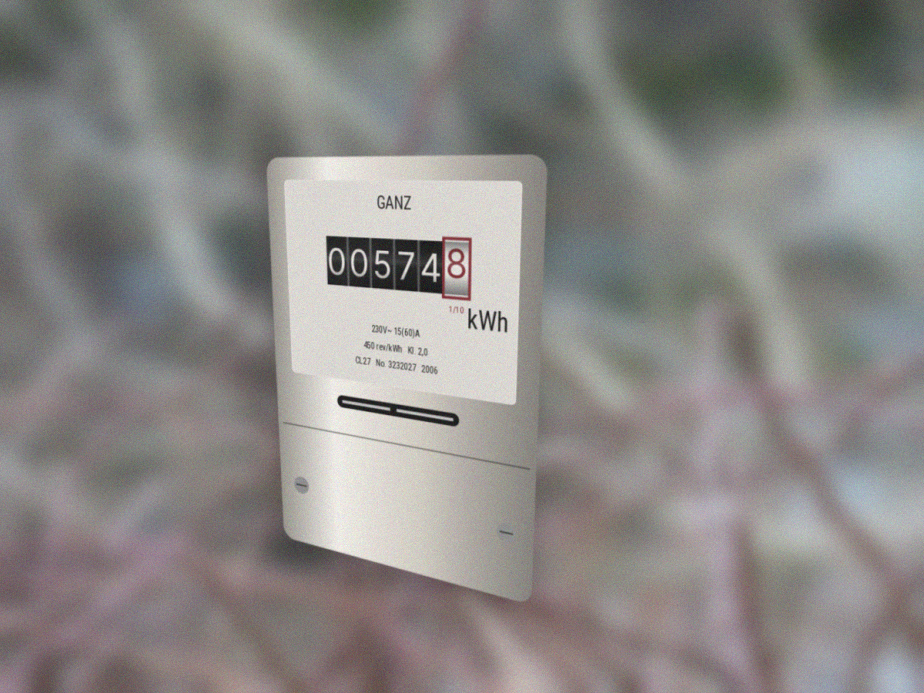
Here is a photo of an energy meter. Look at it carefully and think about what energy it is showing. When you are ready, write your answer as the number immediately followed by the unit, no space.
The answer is 574.8kWh
